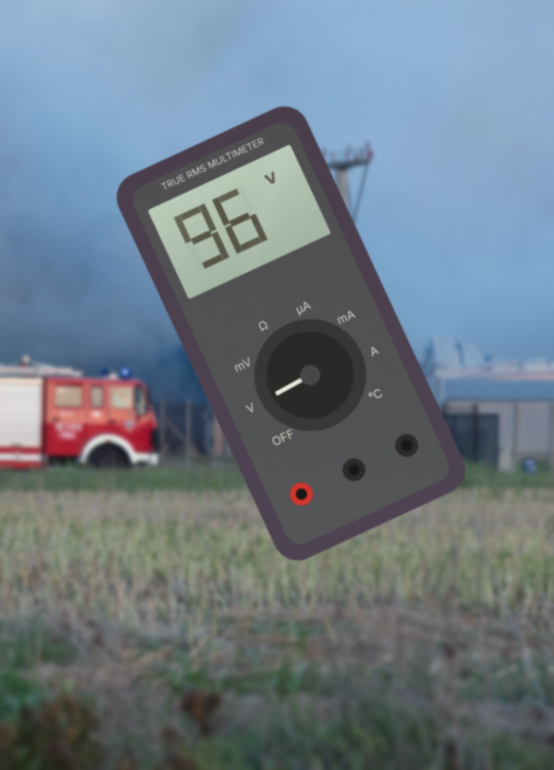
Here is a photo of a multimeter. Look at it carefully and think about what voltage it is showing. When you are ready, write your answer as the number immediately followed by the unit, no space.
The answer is 96V
